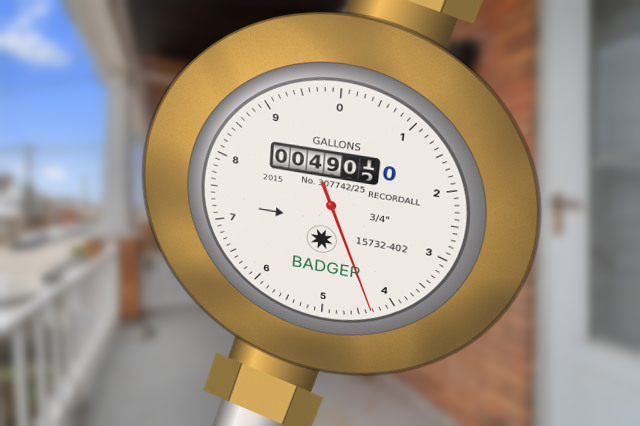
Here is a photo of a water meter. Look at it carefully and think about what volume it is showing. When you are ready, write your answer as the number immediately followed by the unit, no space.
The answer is 49014.3gal
